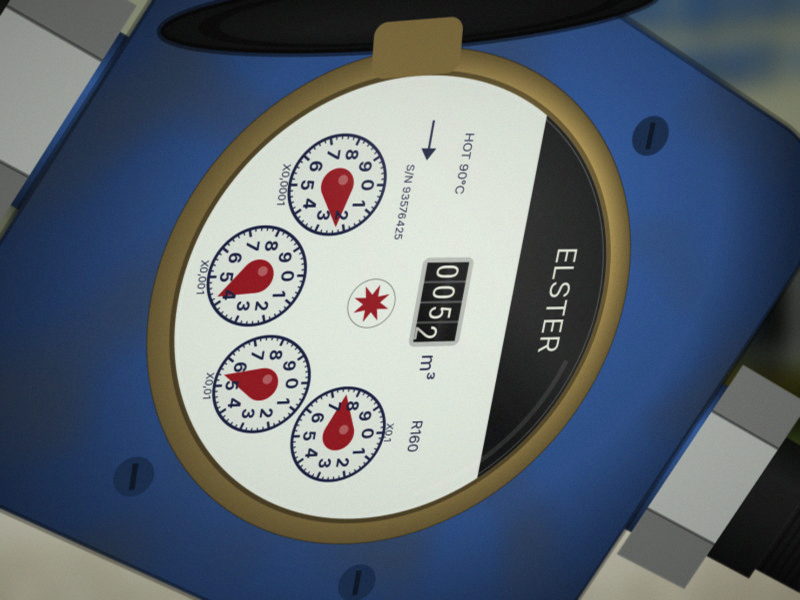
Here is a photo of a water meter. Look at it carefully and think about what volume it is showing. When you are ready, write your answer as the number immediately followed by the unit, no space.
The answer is 51.7542m³
